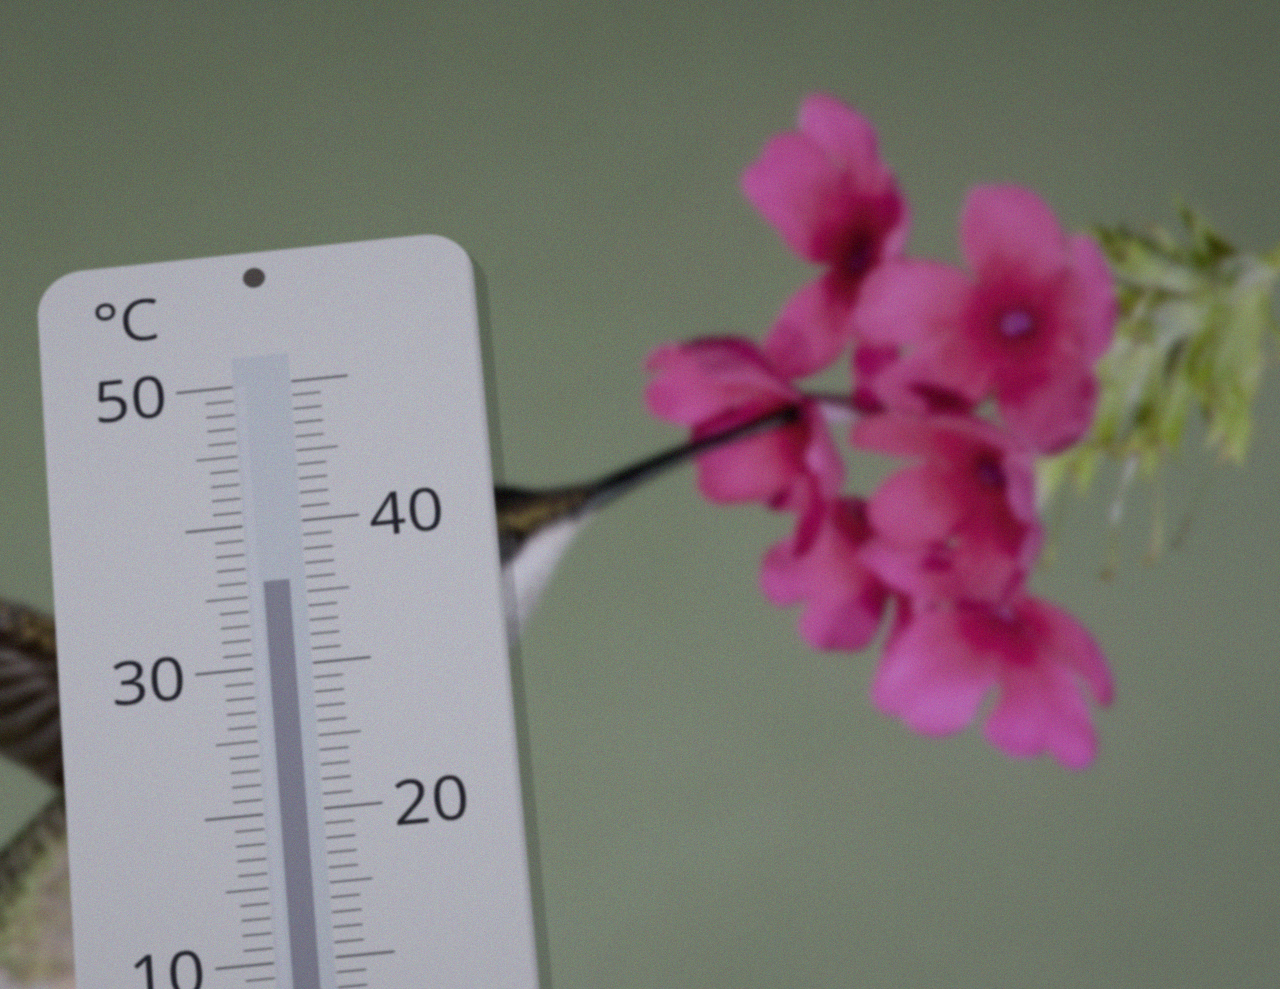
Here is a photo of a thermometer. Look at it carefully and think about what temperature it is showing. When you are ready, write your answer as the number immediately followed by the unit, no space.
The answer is 36°C
